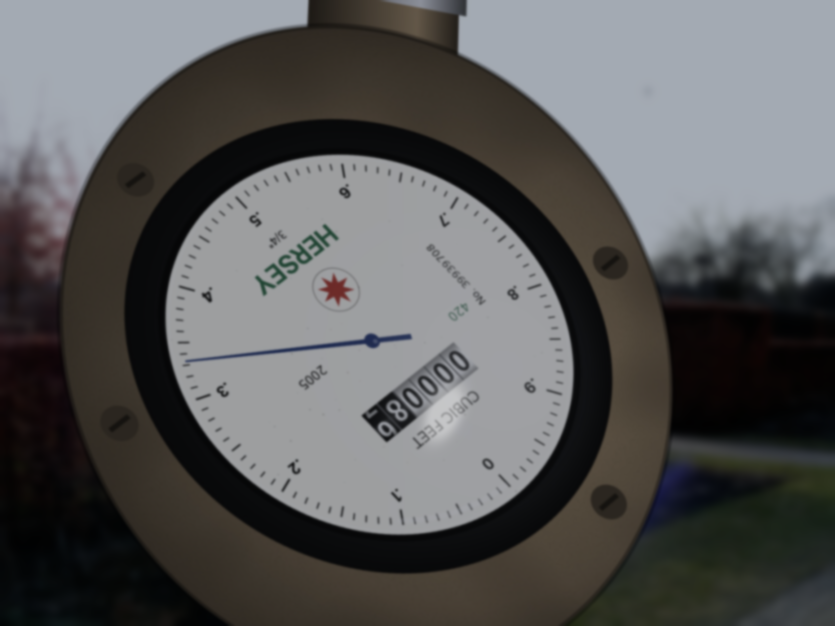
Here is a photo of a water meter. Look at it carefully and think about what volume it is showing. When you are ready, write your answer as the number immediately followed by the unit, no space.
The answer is 86.33ft³
